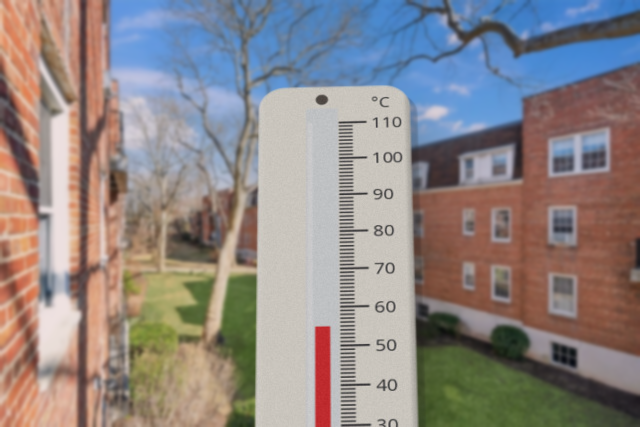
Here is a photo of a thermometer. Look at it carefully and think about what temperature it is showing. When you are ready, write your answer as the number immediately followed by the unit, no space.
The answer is 55°C
